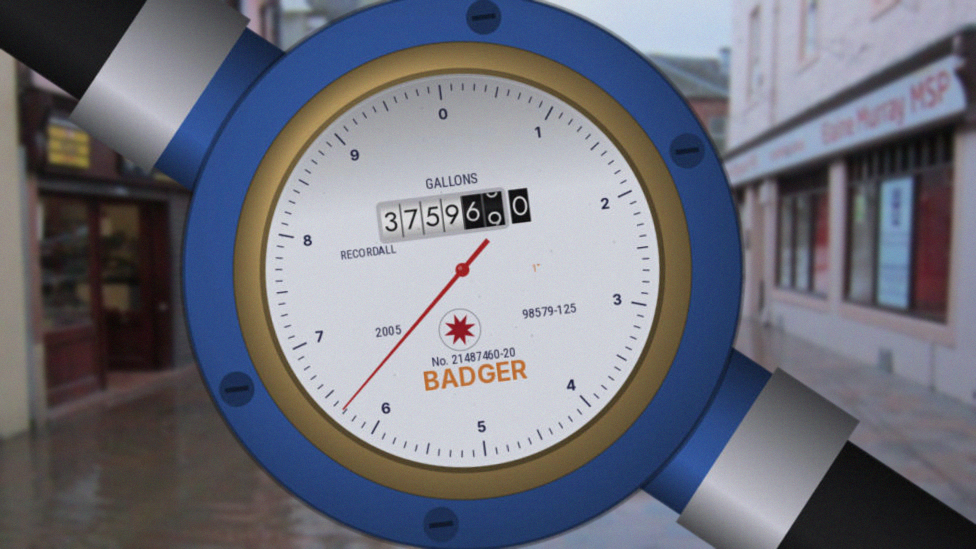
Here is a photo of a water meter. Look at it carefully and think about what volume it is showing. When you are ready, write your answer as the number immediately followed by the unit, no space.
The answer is 3759686.3gal
